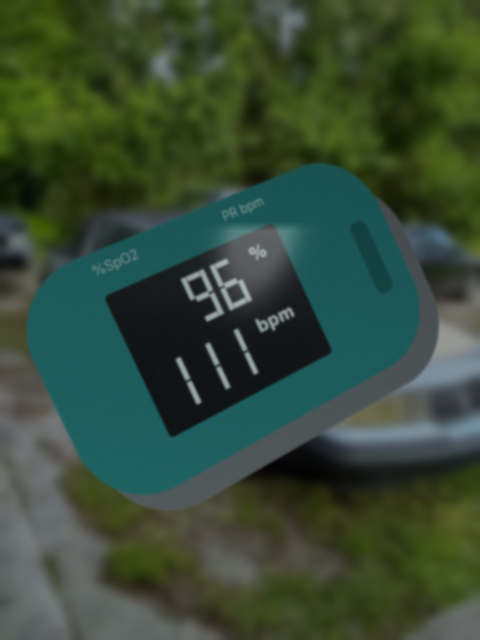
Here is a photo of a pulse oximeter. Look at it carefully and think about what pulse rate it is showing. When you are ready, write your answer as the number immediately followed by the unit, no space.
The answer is 111bpm
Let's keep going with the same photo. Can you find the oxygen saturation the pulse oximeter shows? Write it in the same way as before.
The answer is 96%
